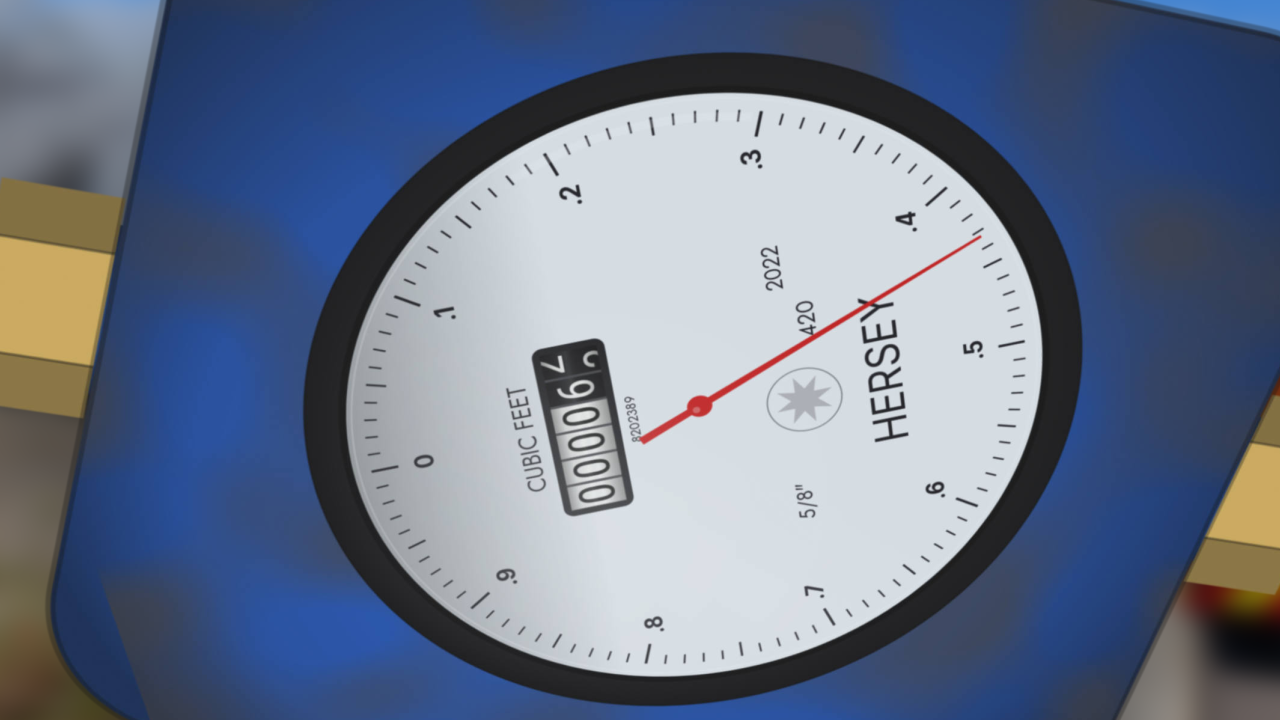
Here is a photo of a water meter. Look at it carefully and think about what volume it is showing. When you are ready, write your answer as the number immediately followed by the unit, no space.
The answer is 62.43ft³
